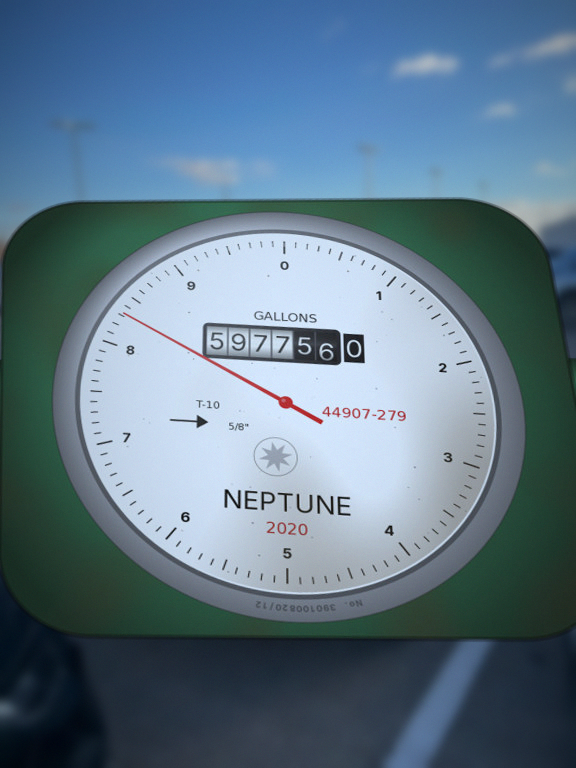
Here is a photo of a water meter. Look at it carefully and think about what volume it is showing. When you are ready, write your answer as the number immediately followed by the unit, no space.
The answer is 5977558.3gal
